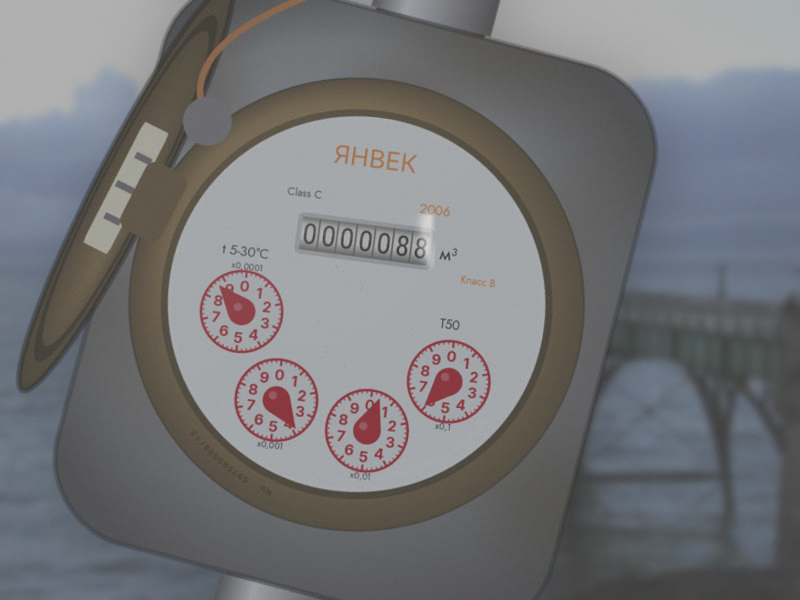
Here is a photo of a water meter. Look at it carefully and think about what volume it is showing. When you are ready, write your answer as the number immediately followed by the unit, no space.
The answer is 88.6038m³
